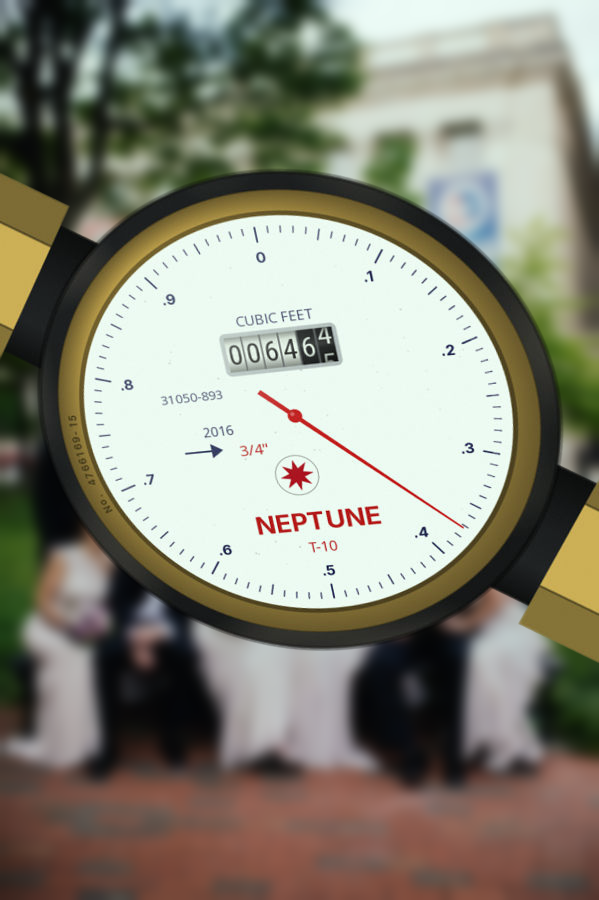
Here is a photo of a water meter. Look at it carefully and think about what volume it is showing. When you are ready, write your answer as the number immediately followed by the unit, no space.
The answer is 6464.37ft³
